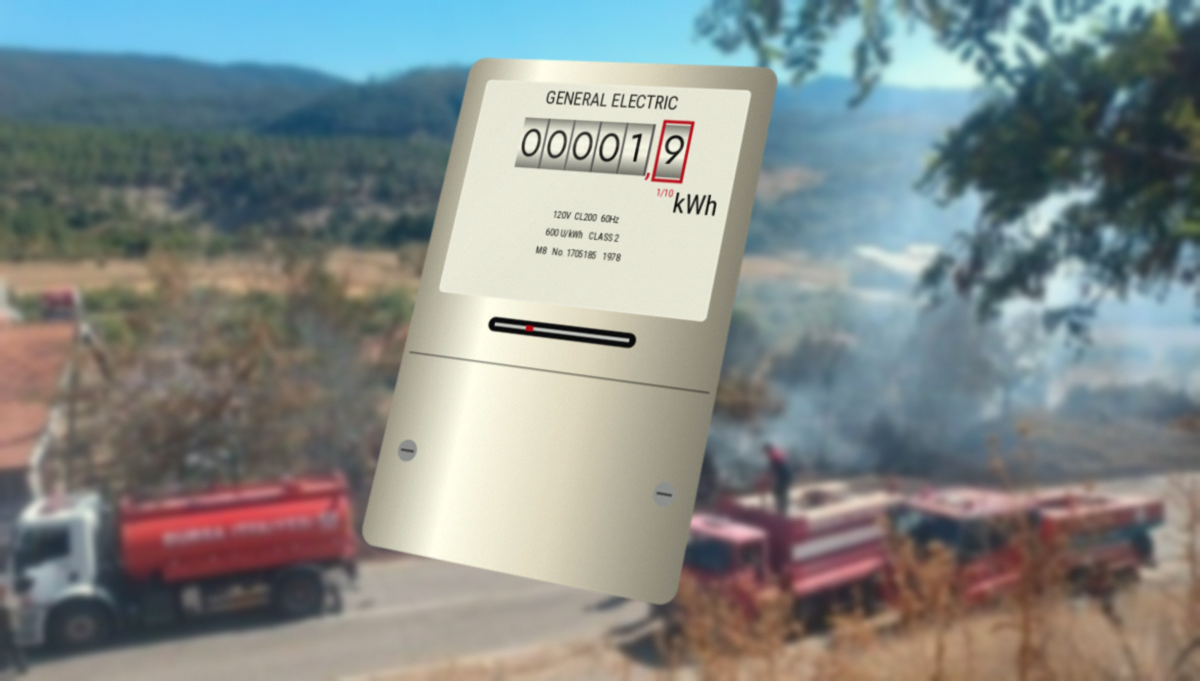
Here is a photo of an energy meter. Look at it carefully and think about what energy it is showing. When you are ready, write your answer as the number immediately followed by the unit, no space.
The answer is 1.9kWh
